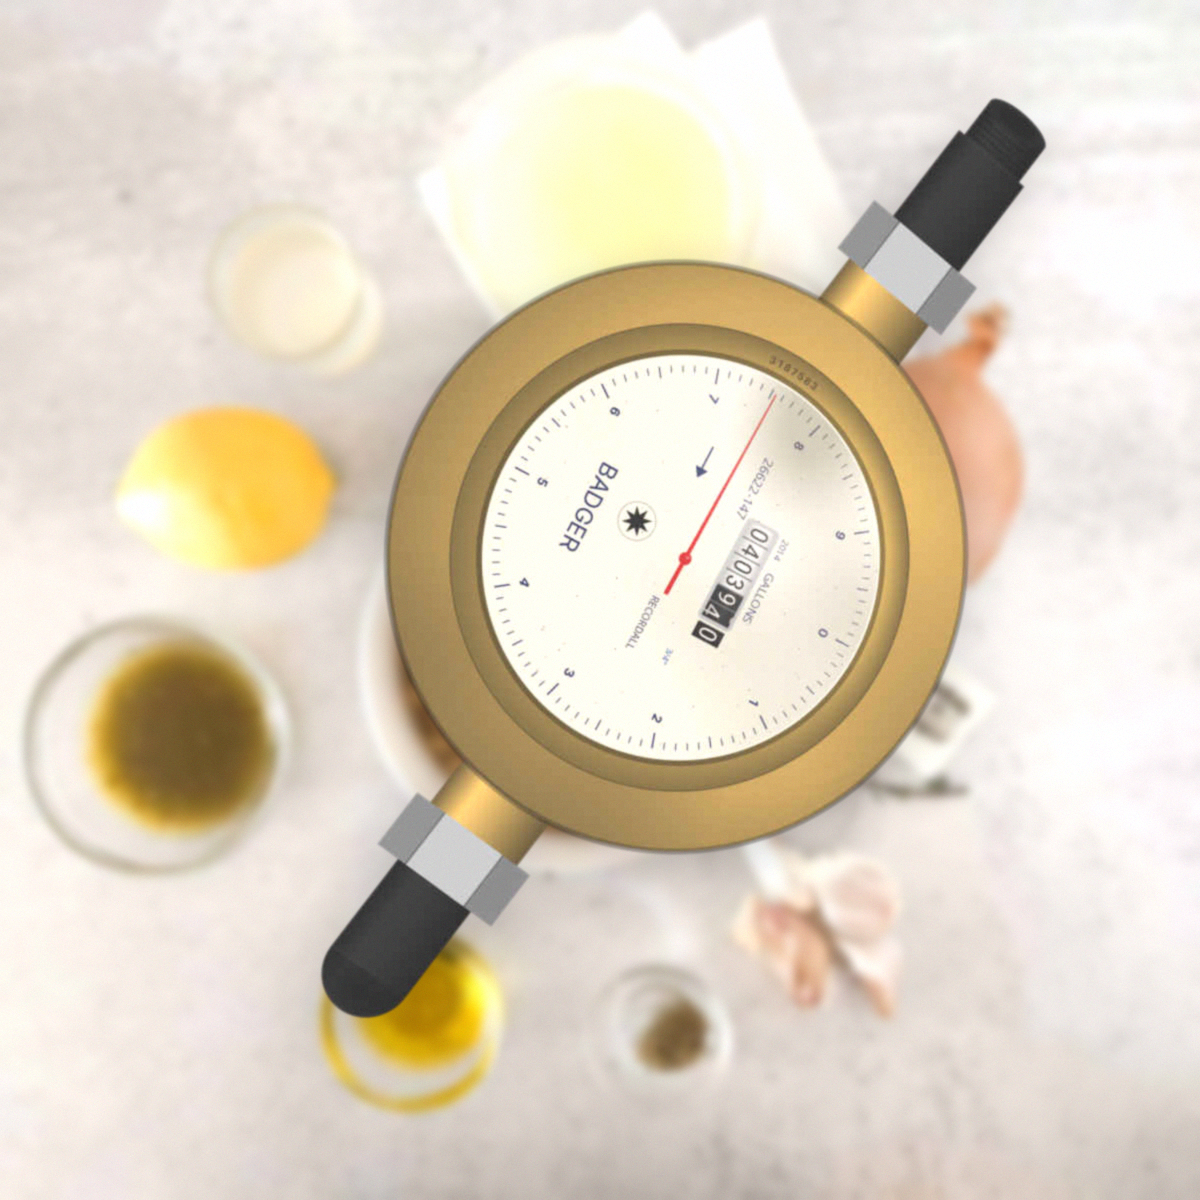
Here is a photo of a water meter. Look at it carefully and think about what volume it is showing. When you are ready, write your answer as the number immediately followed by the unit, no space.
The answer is 403937.5gal
